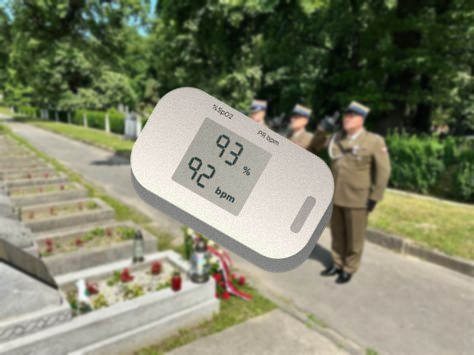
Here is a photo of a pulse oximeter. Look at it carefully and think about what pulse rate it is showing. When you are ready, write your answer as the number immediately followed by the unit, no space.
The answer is 92bpm
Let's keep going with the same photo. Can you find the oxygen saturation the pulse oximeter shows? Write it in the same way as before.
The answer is 93%
